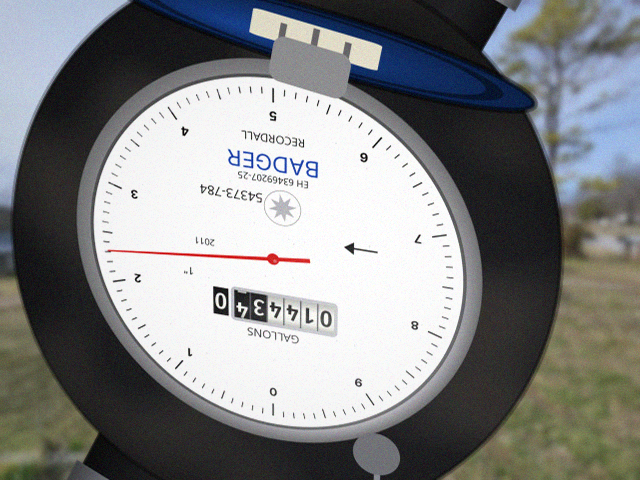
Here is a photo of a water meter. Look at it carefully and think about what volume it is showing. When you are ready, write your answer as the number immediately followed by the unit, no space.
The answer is 144342.3gal
